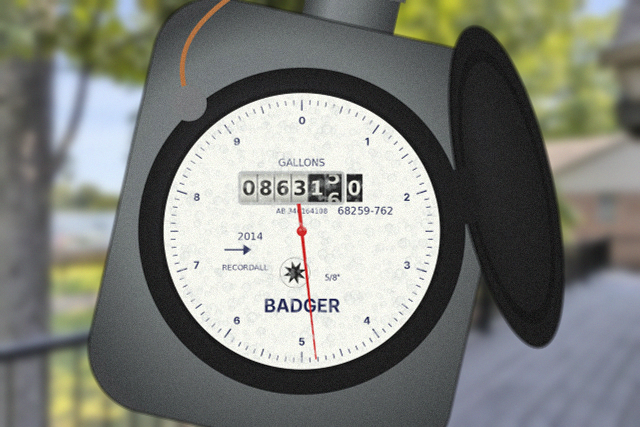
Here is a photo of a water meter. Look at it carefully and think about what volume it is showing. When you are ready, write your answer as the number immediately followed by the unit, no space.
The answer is 863154.8gal
